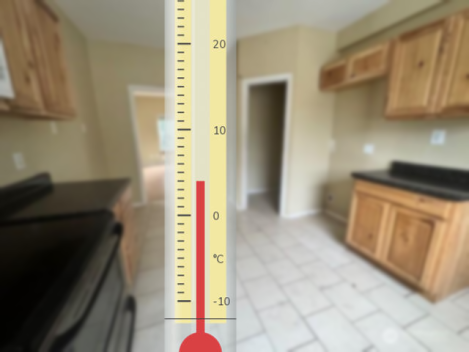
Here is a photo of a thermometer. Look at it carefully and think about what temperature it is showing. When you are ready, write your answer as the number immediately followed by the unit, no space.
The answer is 4°C
